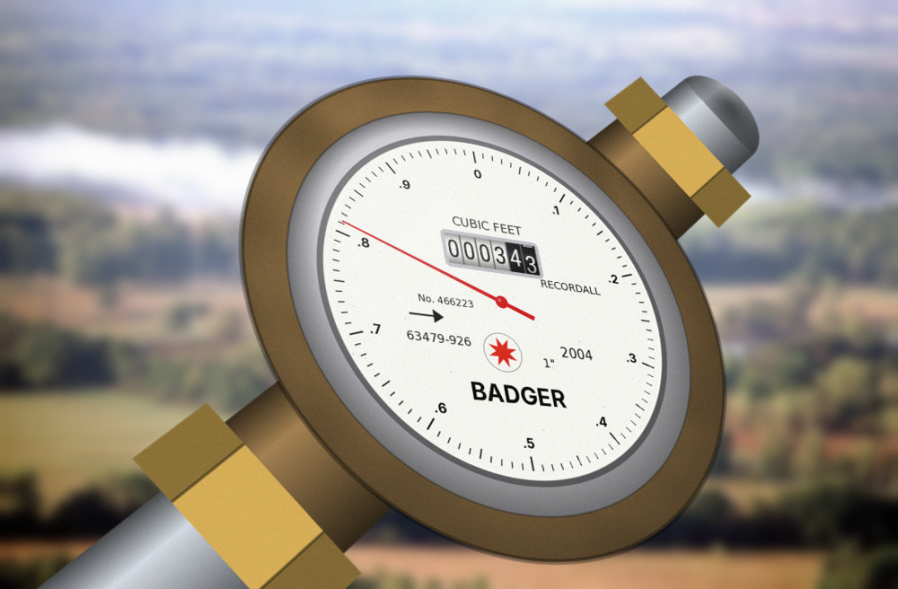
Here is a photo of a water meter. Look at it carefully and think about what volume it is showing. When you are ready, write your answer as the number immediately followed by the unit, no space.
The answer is 342.81ft³
